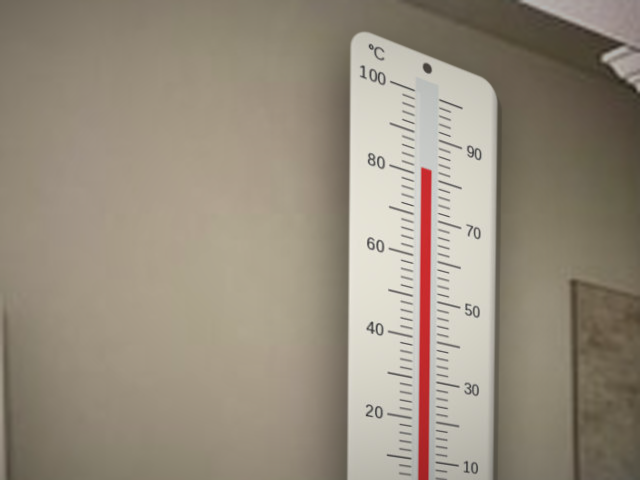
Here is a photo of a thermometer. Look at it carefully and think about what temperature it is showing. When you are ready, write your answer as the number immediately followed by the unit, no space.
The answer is 82°C
